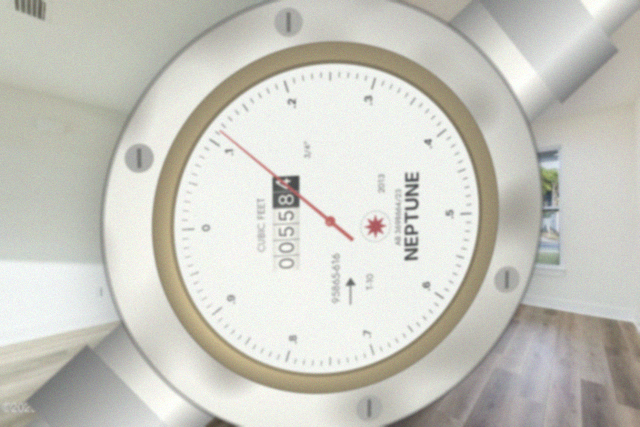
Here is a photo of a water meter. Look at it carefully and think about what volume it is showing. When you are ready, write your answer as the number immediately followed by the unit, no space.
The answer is 5584.11ft³
